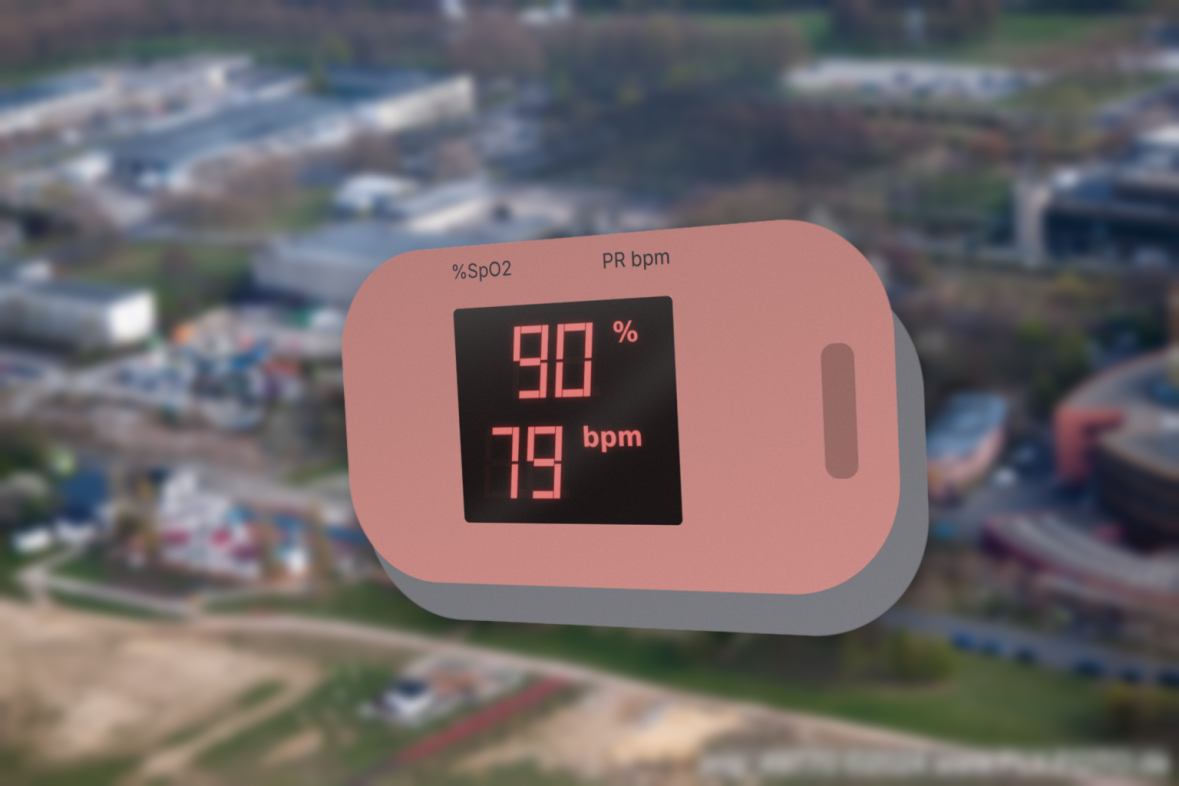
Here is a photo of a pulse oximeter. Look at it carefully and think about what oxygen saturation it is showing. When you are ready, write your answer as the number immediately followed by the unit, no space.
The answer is 90%
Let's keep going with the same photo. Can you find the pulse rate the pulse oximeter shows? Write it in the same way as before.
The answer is 79bpm
